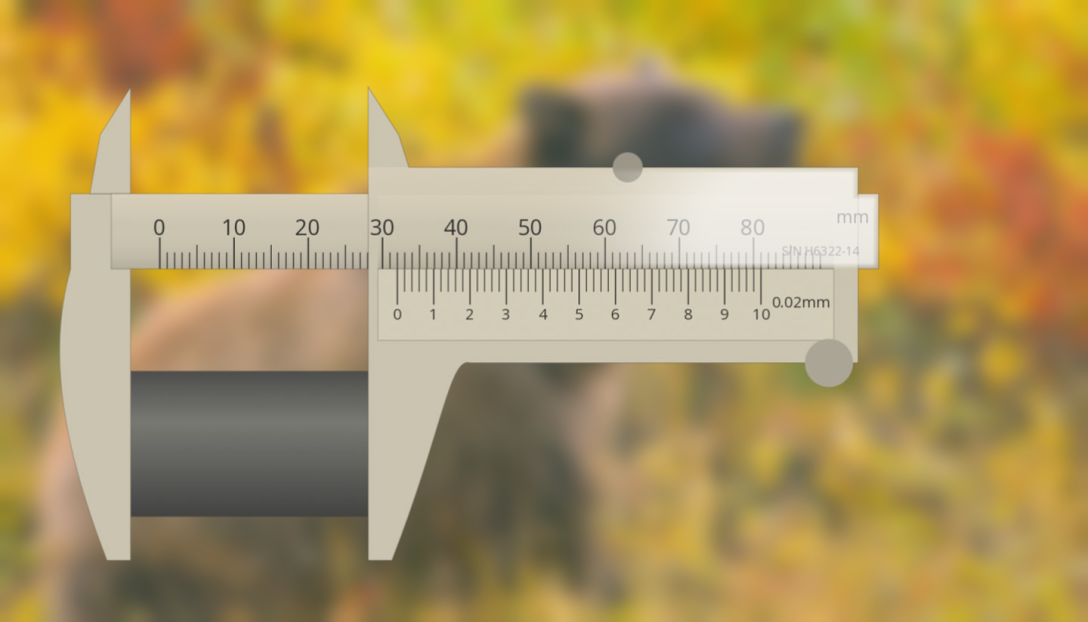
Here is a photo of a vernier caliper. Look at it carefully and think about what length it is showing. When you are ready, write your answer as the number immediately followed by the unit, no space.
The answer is 32.0mm
